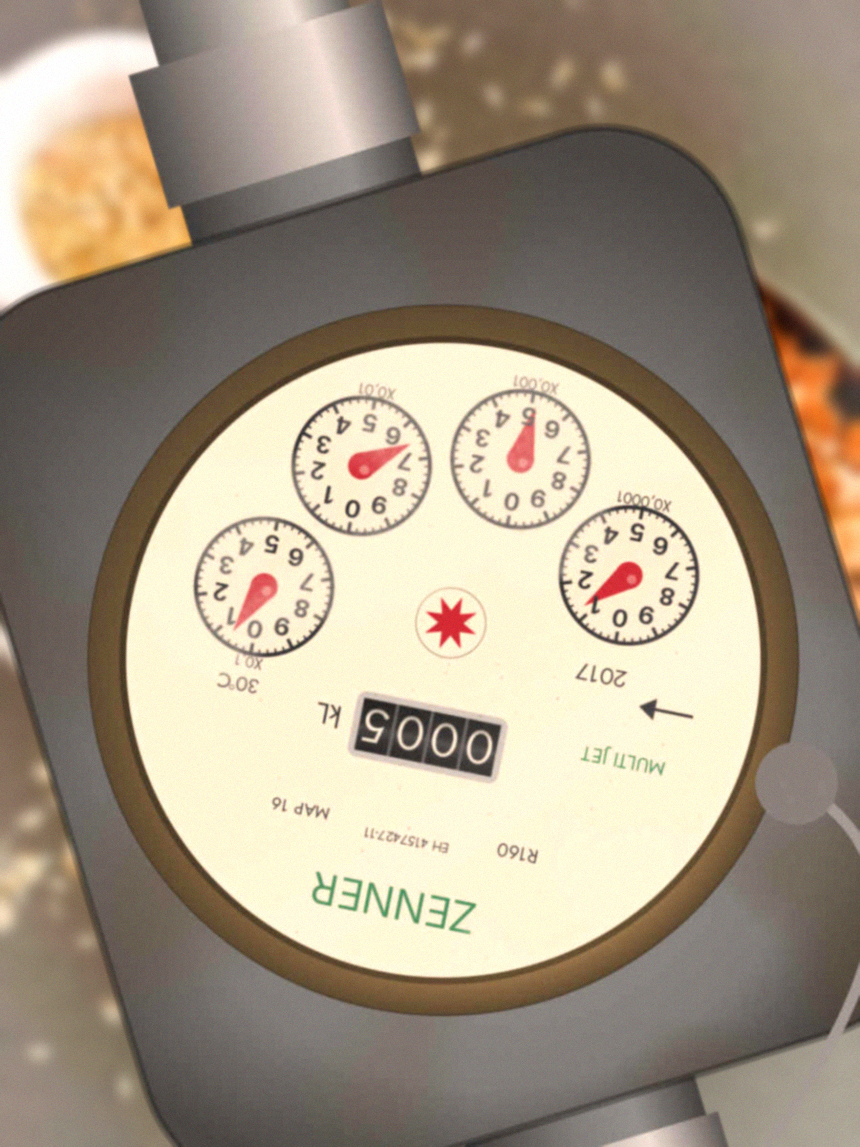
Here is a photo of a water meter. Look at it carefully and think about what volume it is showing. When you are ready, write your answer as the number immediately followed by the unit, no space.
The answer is 5.0651kL
